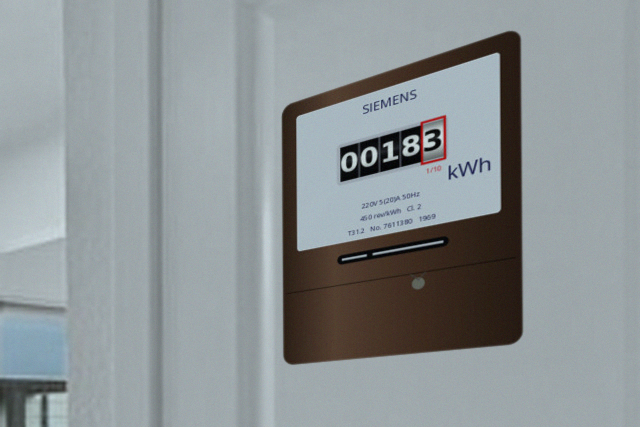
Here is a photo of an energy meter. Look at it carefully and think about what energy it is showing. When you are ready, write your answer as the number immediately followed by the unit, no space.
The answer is 18.3kWh
